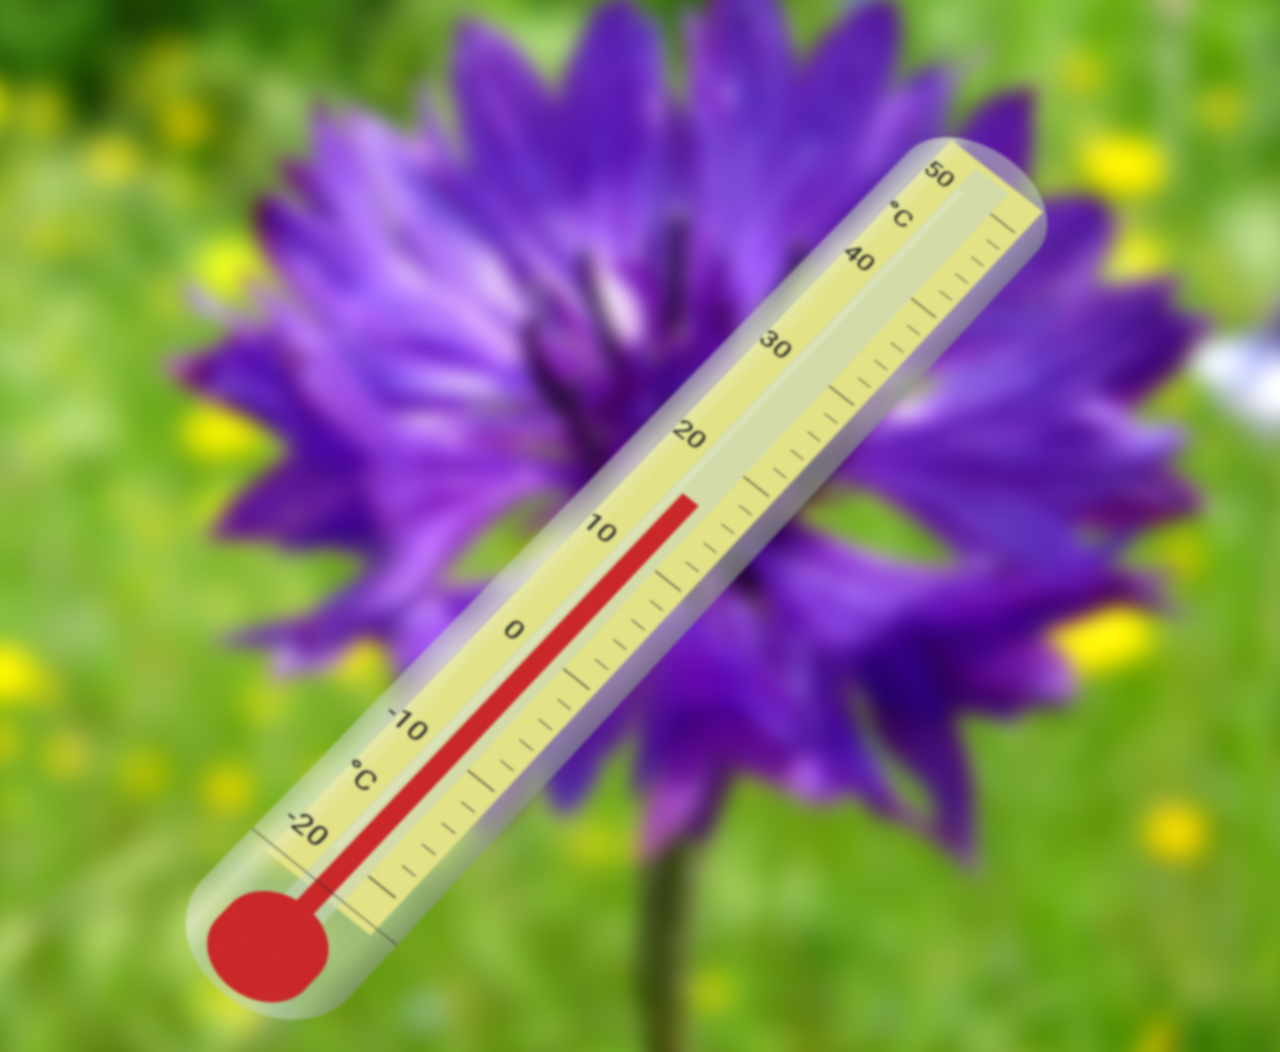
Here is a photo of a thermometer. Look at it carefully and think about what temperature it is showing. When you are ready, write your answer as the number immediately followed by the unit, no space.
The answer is 16°C
